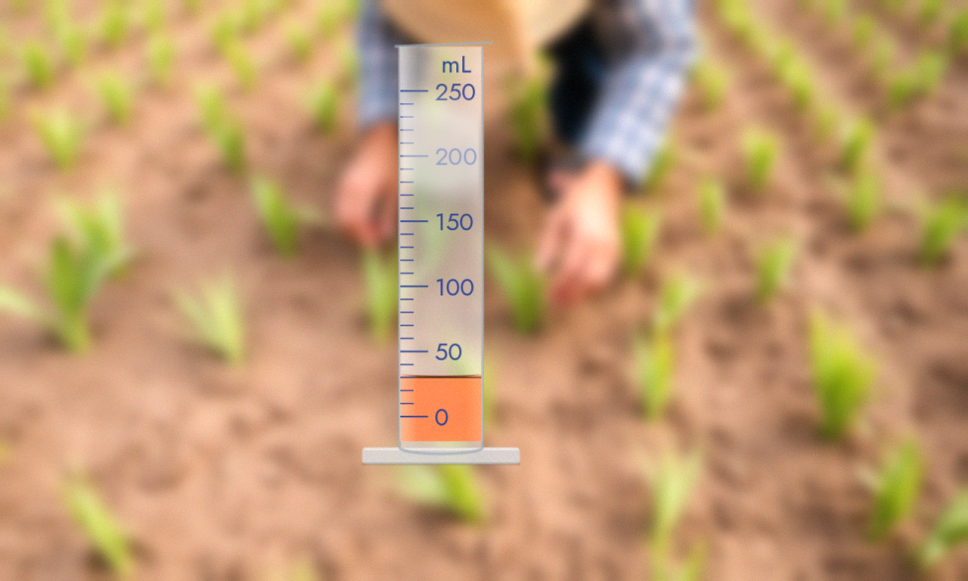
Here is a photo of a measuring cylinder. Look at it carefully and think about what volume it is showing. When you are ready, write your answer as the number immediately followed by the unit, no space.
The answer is 30mL
